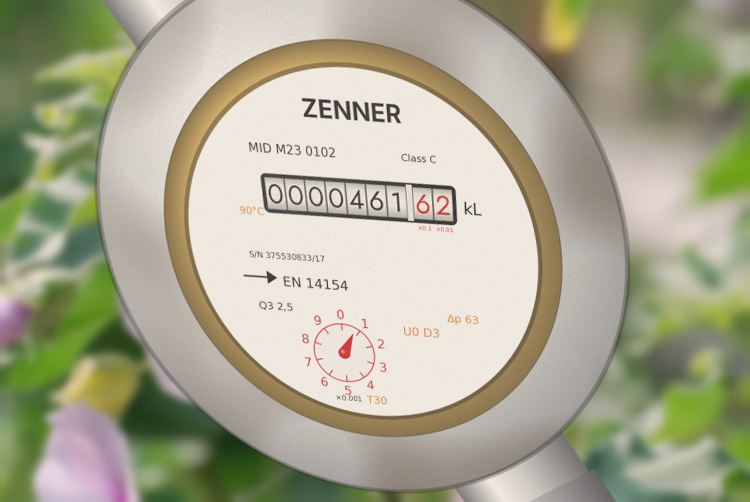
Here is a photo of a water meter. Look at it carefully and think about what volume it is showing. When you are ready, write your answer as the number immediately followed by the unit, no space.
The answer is 461.620kL
